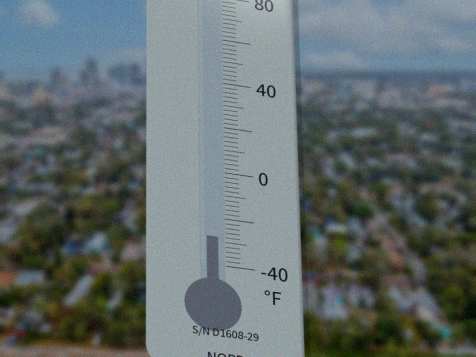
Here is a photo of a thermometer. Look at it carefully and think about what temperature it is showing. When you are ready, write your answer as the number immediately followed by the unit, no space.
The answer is -28°F
